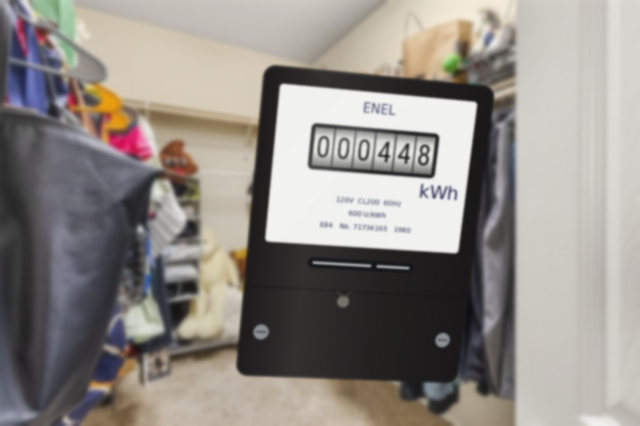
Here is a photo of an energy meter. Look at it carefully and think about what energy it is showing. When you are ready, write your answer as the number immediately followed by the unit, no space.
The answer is 448kWh
